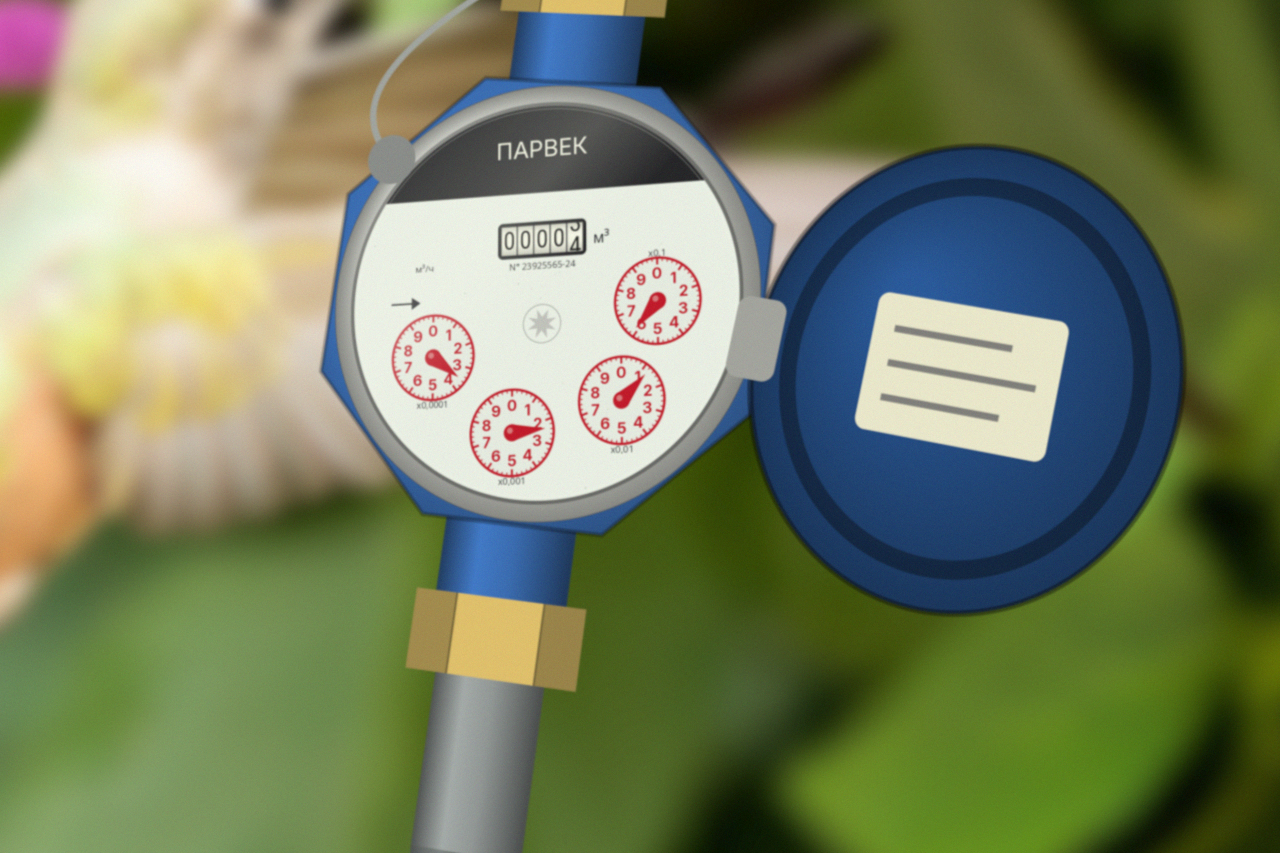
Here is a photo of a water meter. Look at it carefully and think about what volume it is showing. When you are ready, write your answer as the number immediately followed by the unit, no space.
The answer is 3.6123m³
